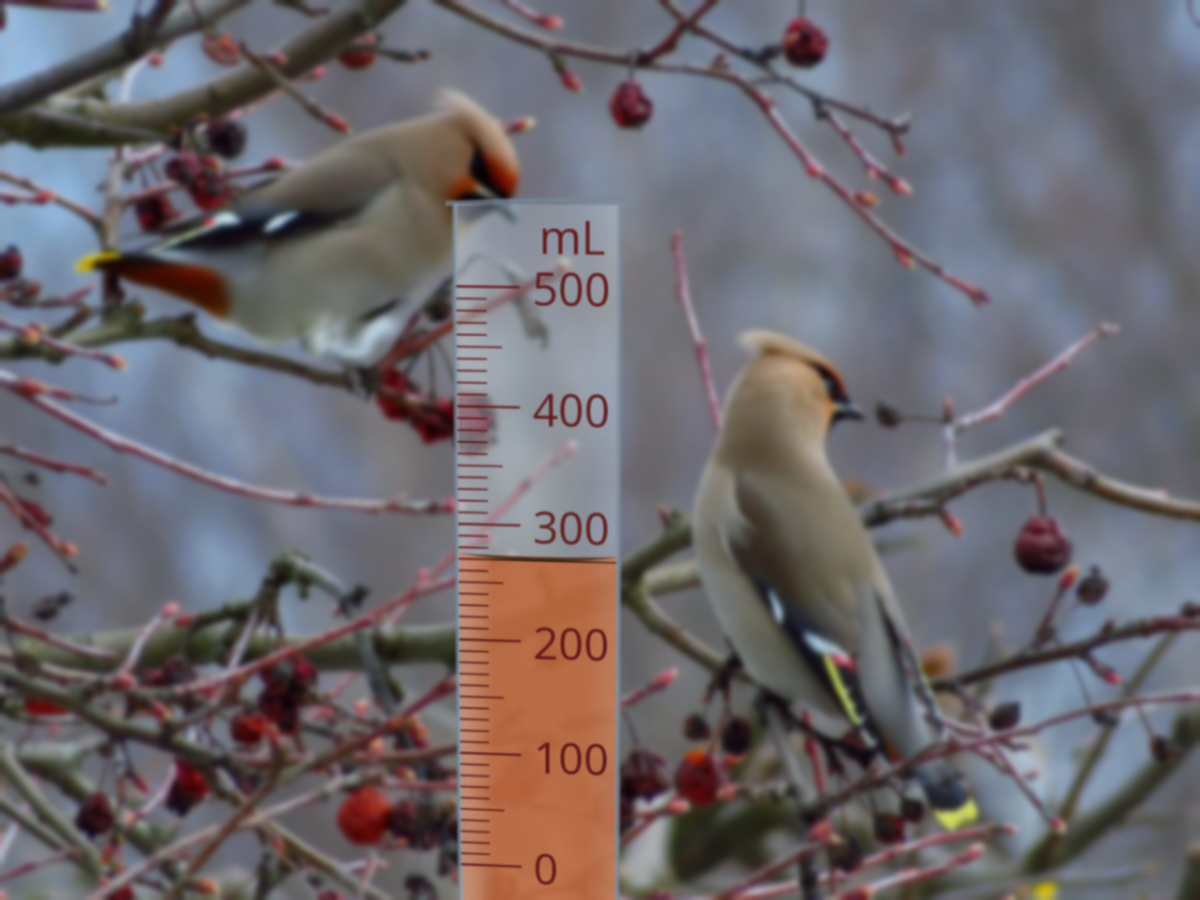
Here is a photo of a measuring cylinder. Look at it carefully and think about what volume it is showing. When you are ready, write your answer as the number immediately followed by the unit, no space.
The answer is 270mL
